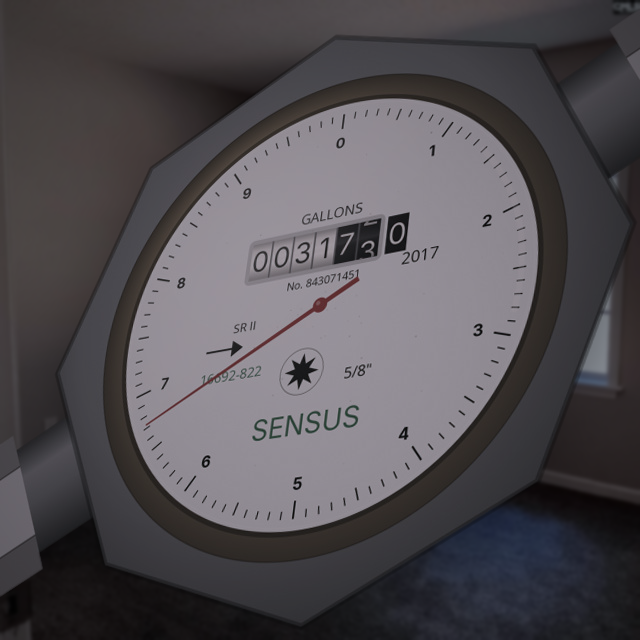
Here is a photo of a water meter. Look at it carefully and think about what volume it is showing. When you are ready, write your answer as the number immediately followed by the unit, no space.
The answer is 31726.7gal
